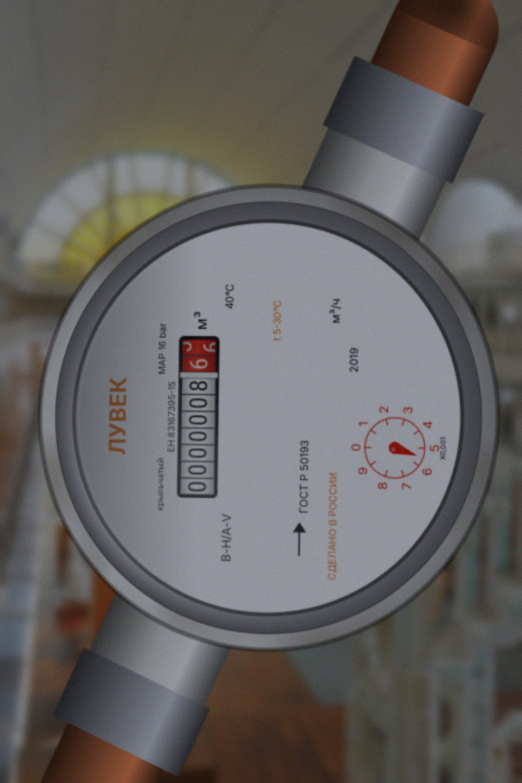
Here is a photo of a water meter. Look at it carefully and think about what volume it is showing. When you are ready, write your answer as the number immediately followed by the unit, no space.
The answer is 8.655m³
